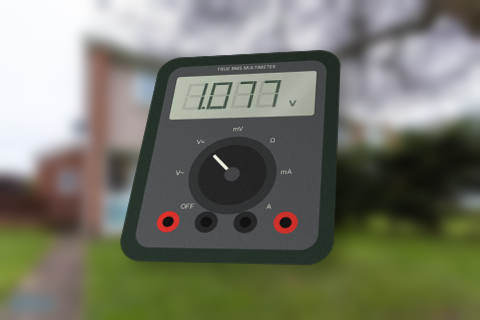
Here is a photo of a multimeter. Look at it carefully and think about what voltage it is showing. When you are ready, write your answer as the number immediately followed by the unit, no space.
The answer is 1.077V
